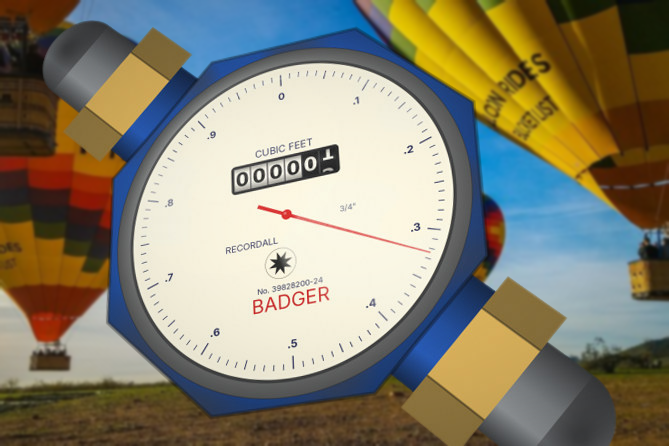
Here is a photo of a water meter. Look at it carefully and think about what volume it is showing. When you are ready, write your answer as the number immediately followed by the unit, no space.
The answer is 1.32ft³
